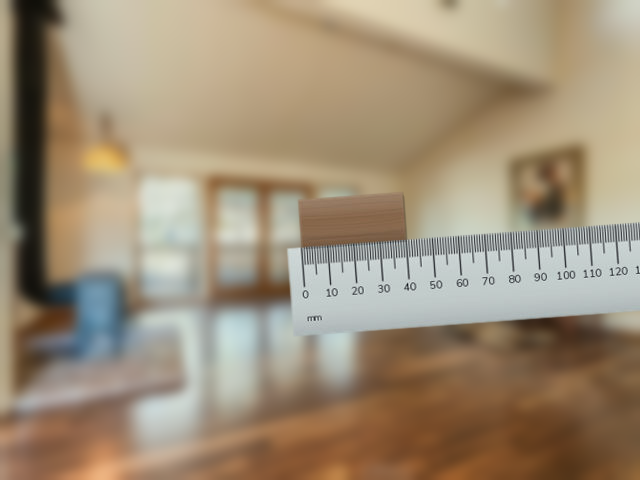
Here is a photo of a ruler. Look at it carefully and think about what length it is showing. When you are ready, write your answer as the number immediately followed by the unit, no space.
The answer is 40mm
